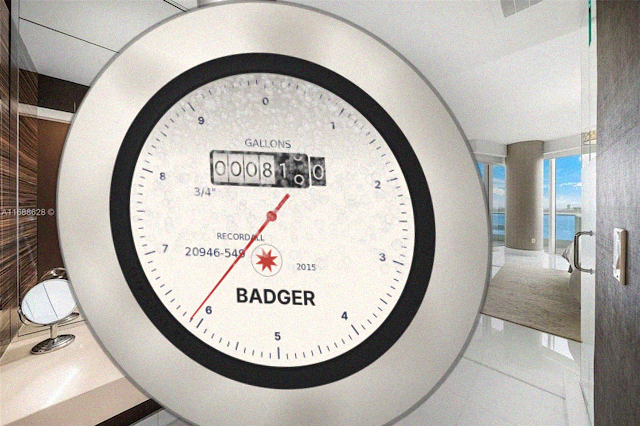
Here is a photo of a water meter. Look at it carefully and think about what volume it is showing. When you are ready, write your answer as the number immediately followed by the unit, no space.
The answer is 8186.1gal
